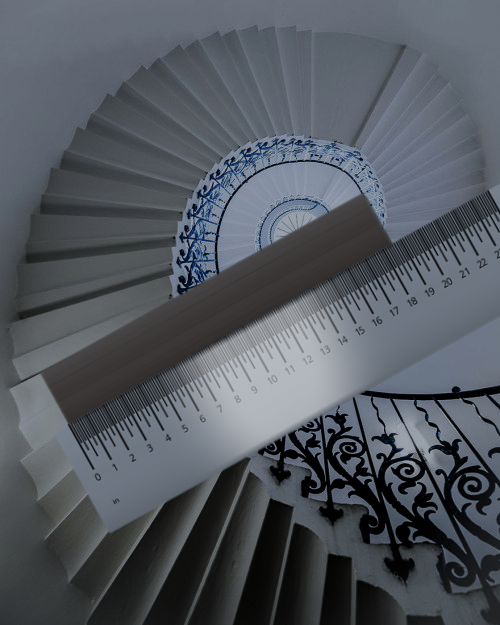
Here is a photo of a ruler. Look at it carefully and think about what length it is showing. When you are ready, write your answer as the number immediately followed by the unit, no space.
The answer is 18.5in
